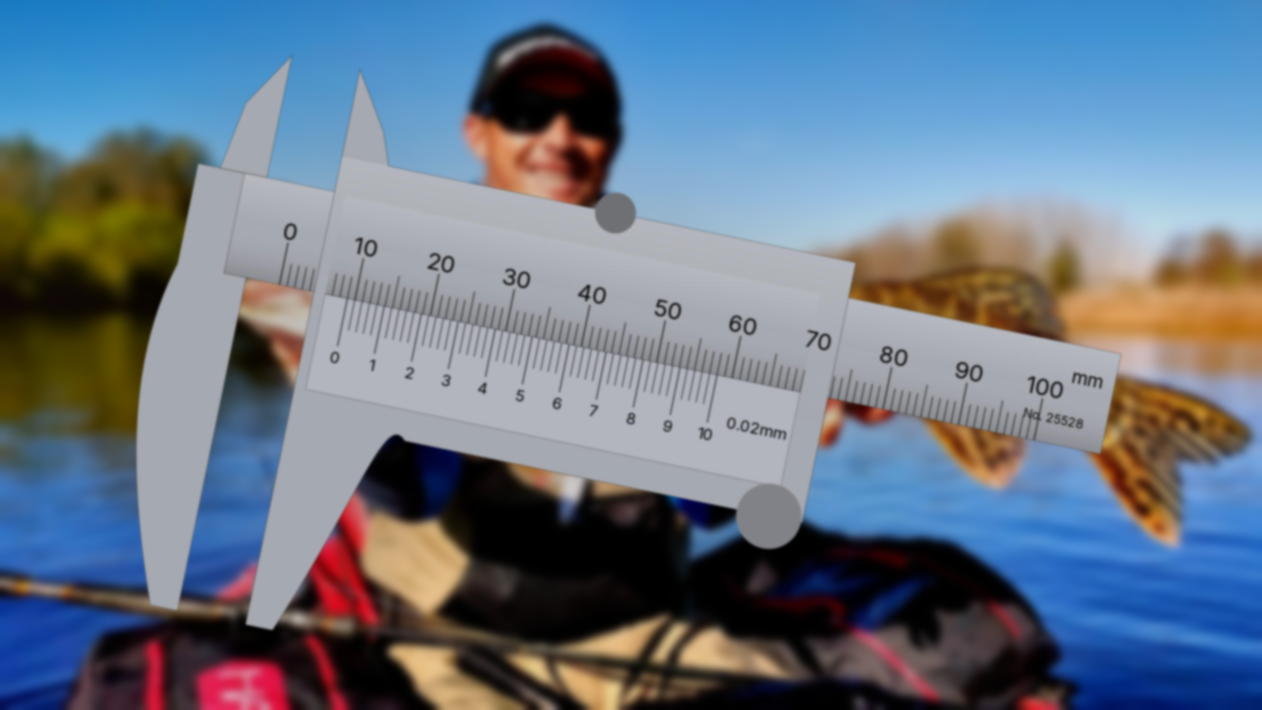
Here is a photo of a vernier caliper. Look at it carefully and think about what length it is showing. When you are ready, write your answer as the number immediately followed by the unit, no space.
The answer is 9.0mm
